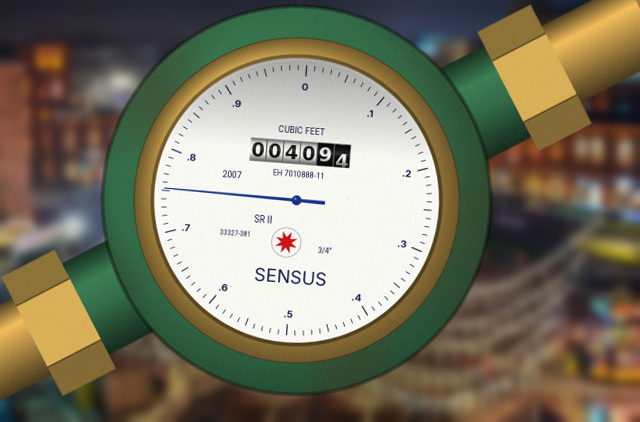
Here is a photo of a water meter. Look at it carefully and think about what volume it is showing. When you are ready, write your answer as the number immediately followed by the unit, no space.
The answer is 4093.75ft³
